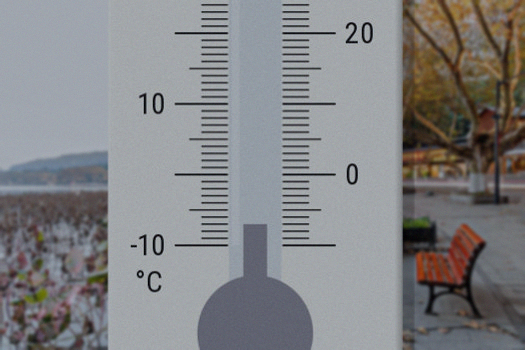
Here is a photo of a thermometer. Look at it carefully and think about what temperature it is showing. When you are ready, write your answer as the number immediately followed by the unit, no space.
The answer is -7°C
